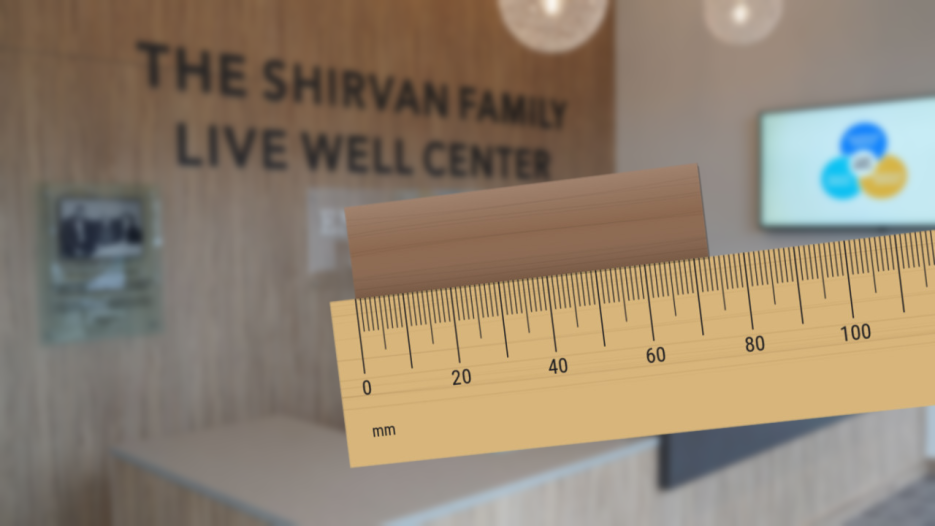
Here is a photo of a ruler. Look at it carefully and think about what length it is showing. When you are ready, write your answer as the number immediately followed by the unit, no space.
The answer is 73mm
